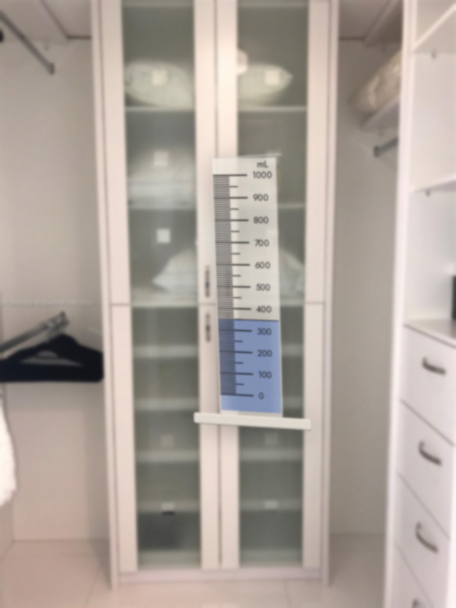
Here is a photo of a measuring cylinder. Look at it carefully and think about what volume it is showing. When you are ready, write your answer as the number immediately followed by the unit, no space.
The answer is 350mL
